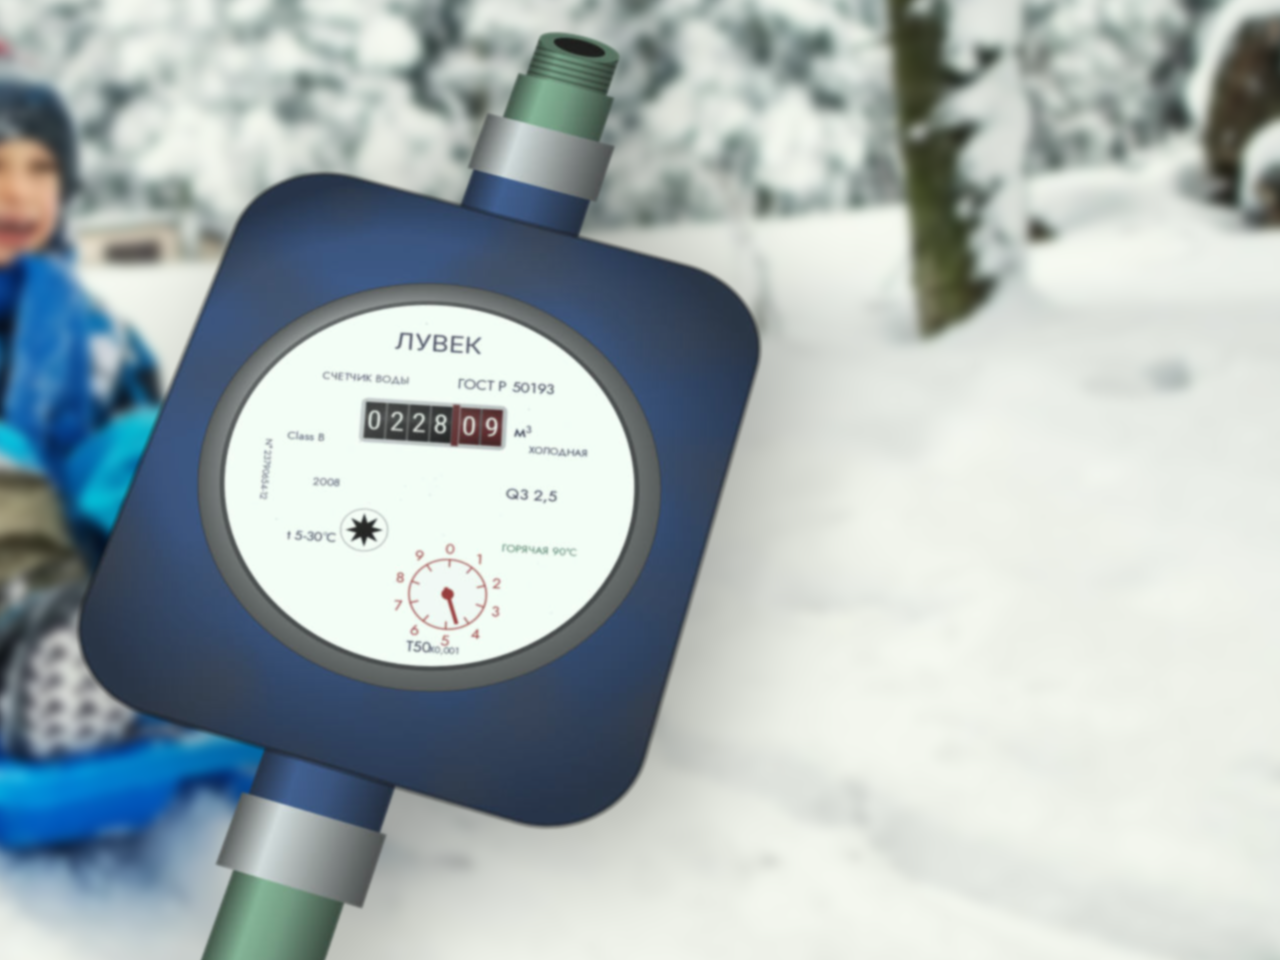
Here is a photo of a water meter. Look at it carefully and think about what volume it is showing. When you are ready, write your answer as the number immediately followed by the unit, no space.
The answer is 228.094m³
